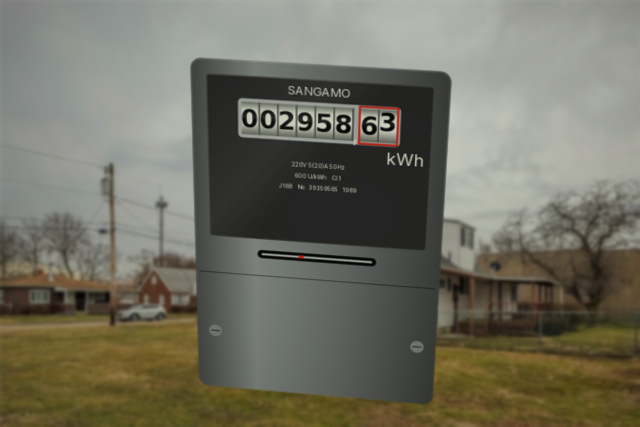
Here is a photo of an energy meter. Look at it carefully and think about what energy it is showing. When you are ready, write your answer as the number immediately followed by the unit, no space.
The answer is 2958.63kWh
